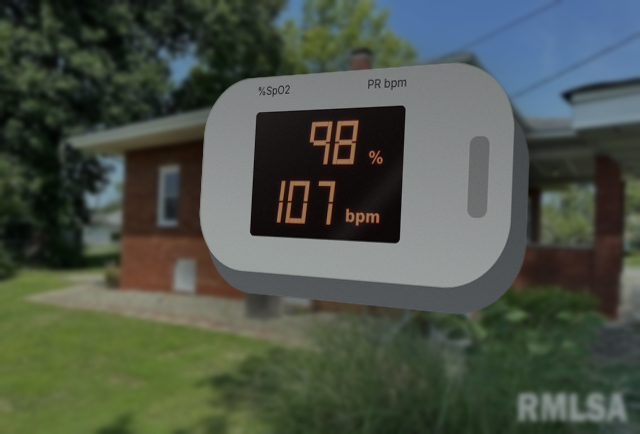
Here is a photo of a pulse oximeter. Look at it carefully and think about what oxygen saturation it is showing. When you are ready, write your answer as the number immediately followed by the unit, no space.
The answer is 98%
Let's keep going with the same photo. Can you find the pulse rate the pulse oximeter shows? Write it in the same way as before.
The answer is 107bpm
